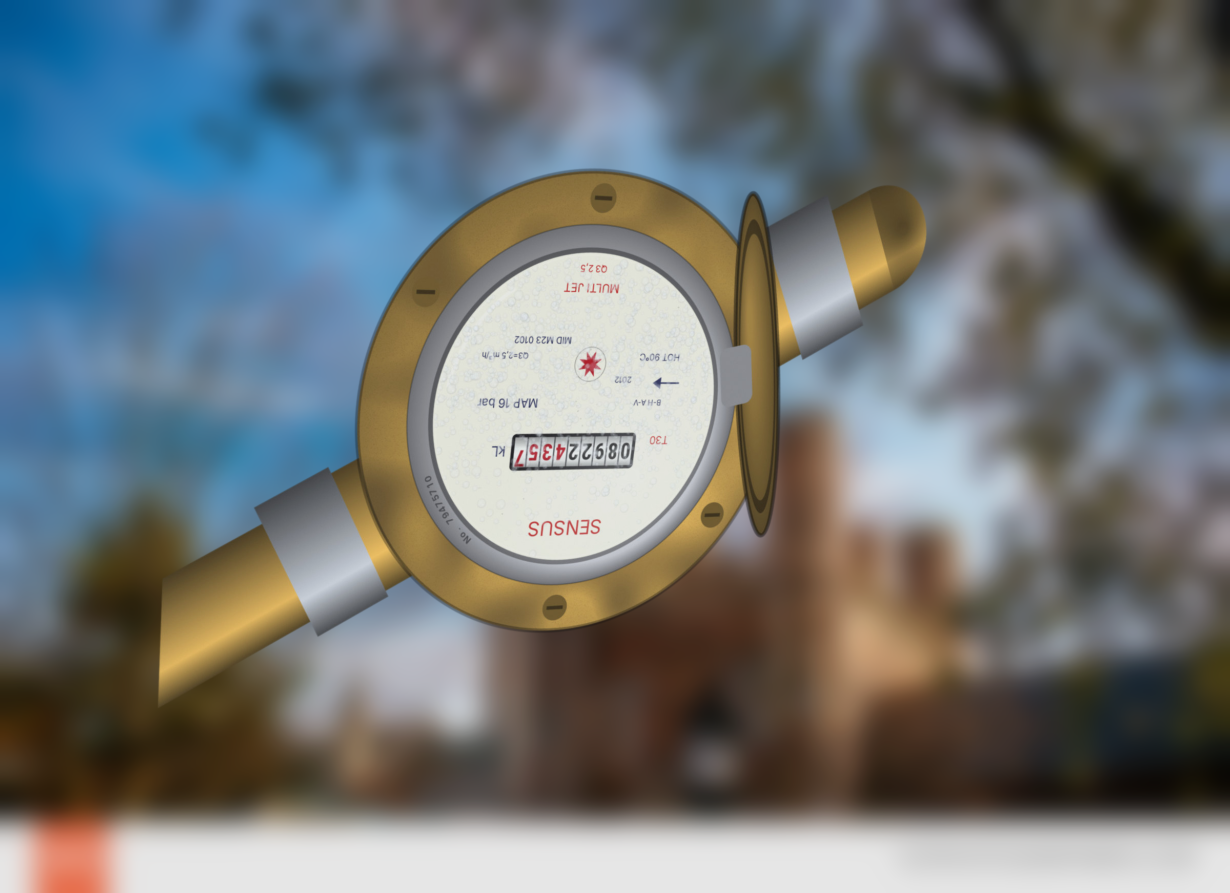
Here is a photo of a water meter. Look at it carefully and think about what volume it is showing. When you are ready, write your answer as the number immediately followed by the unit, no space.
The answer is 8922.4357kL
